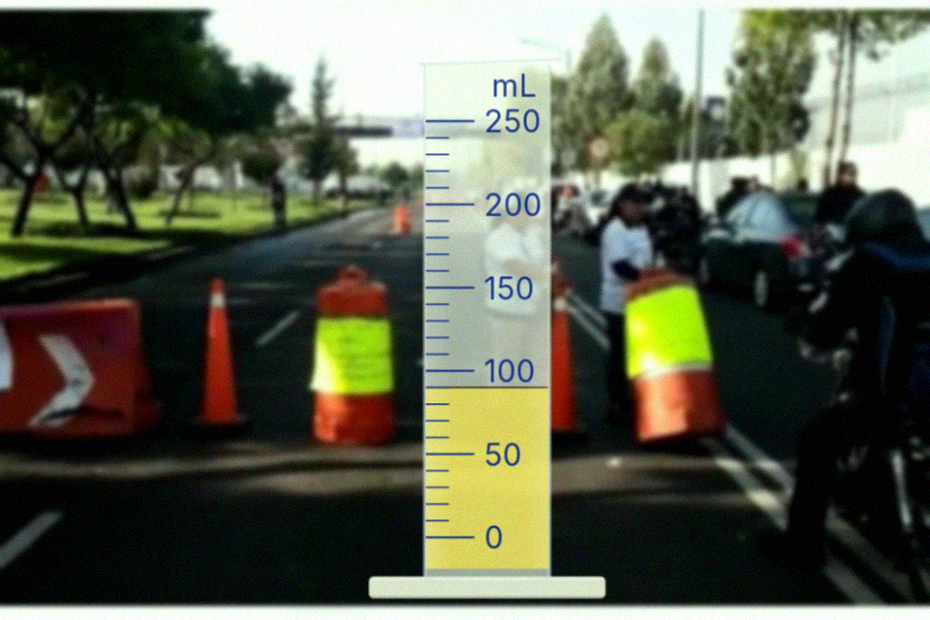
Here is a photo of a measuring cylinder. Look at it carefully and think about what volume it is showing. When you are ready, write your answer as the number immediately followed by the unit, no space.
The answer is 90mL
